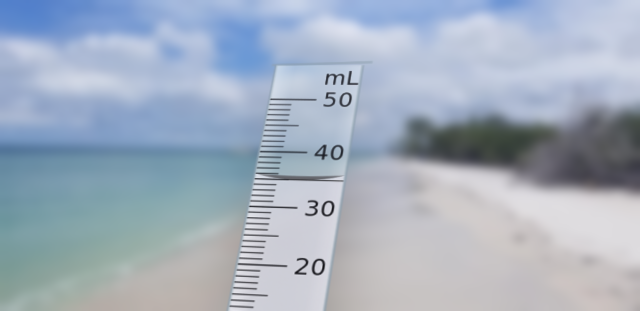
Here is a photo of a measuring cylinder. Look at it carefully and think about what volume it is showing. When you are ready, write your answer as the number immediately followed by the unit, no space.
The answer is 35mL
